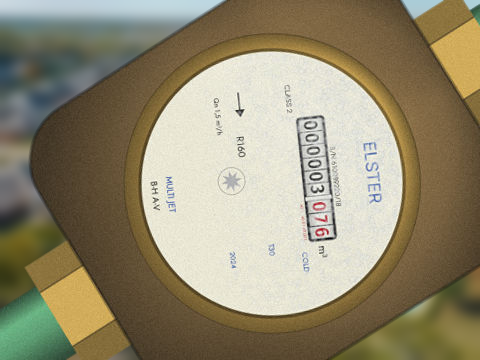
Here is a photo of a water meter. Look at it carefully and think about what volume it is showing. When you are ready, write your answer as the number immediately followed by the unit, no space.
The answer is 3.076m³
